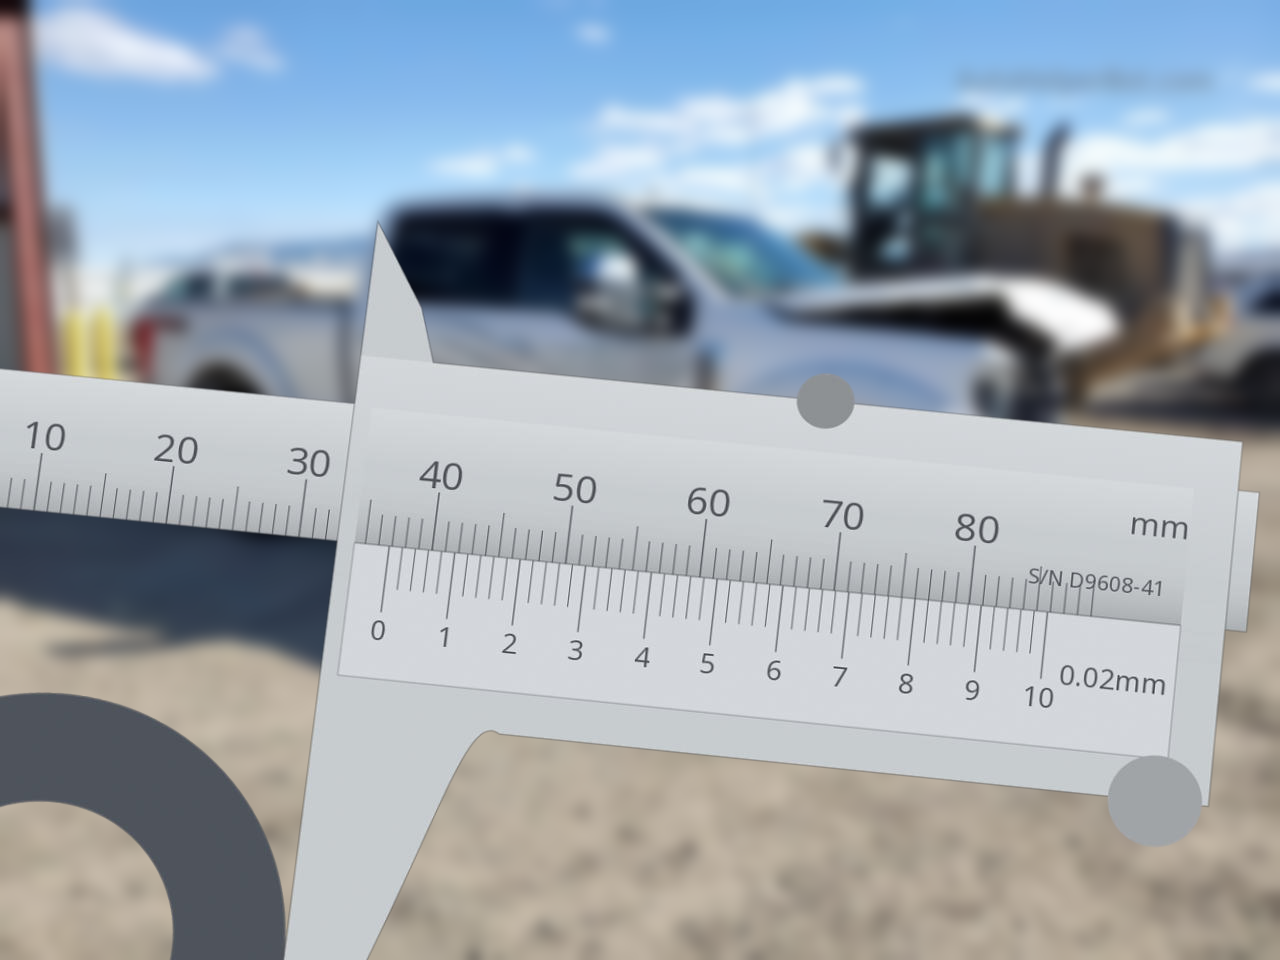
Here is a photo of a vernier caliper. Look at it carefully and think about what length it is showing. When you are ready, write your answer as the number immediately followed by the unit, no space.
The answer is 36.8mm
